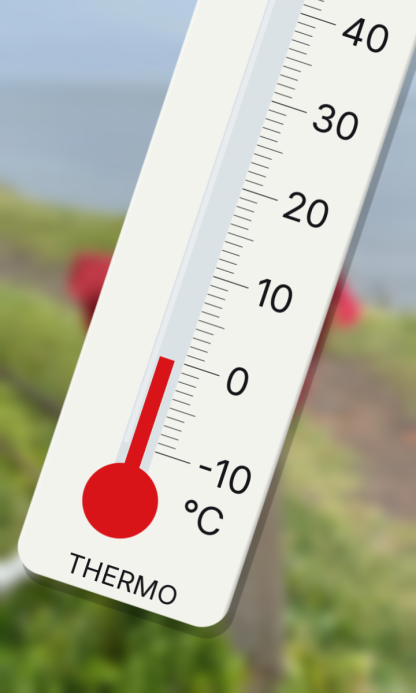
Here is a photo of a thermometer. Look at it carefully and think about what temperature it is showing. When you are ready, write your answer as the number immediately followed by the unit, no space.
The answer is 0°C
